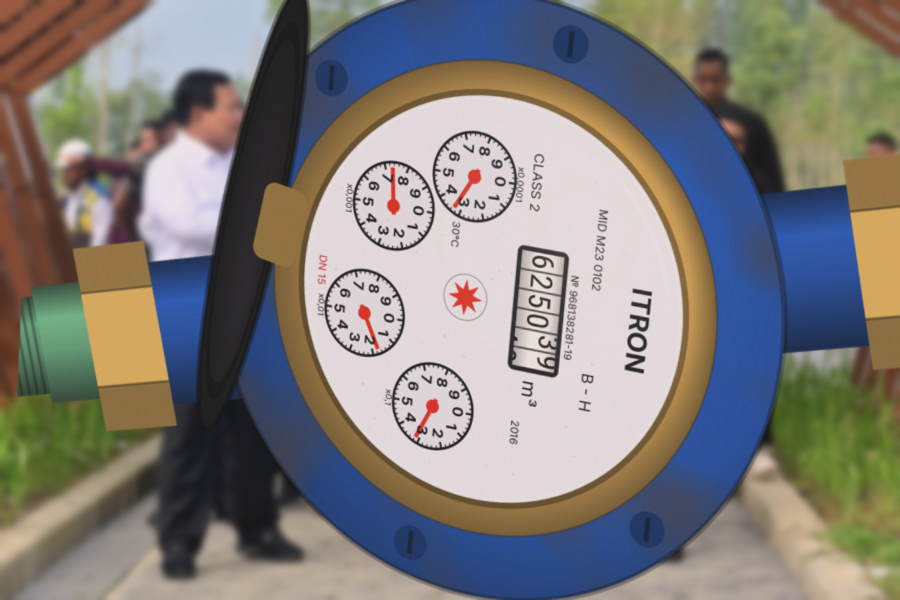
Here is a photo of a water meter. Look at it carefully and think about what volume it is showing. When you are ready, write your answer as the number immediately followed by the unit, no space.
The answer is 625039.3173m³
